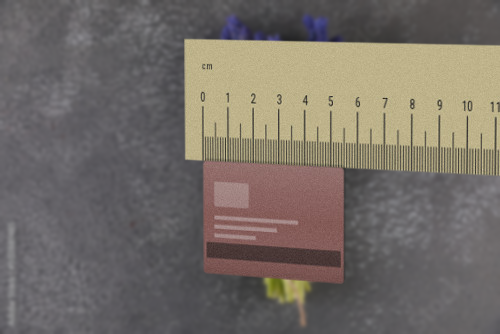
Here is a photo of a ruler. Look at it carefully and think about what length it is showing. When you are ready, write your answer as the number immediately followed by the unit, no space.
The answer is 5.5cm
